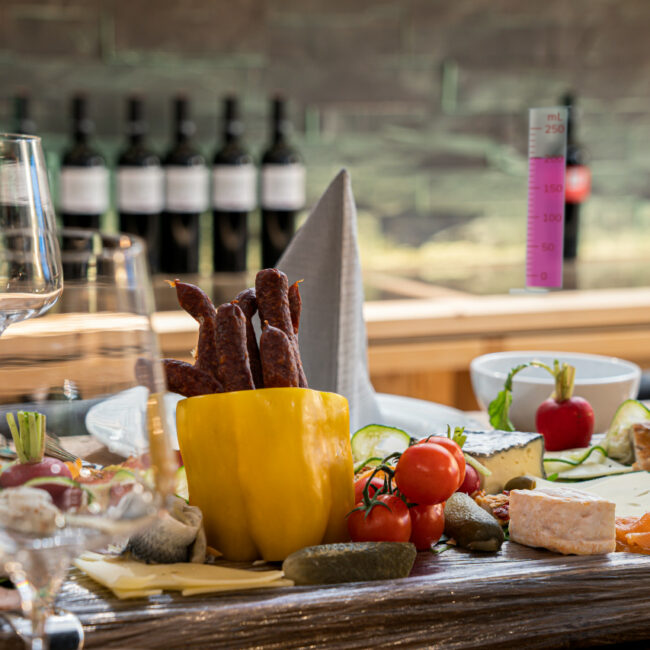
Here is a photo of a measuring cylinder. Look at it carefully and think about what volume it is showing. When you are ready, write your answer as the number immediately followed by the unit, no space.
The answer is 200mL
